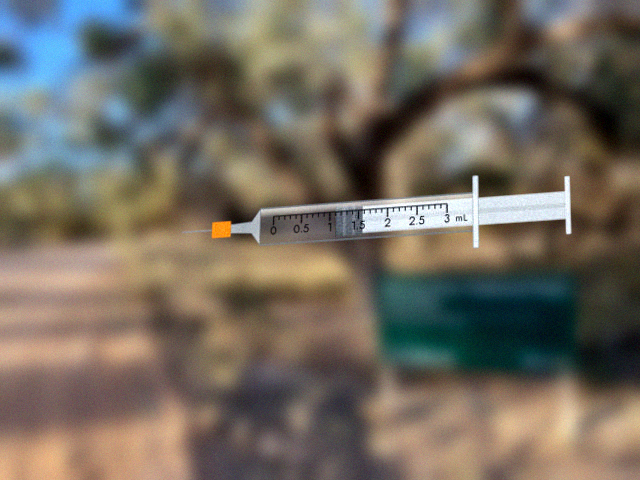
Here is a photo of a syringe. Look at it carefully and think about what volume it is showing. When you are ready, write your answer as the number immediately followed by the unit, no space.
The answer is 1.1mL
